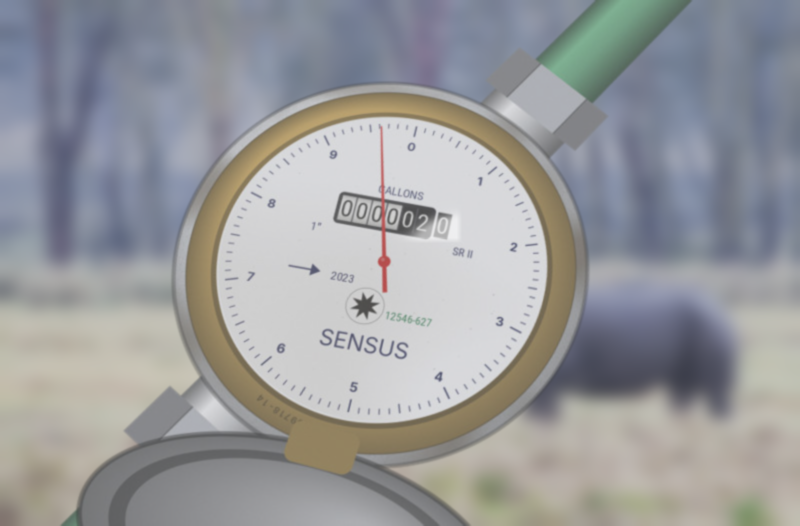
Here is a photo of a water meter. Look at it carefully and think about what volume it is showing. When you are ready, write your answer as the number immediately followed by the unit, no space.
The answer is 19.6gal
